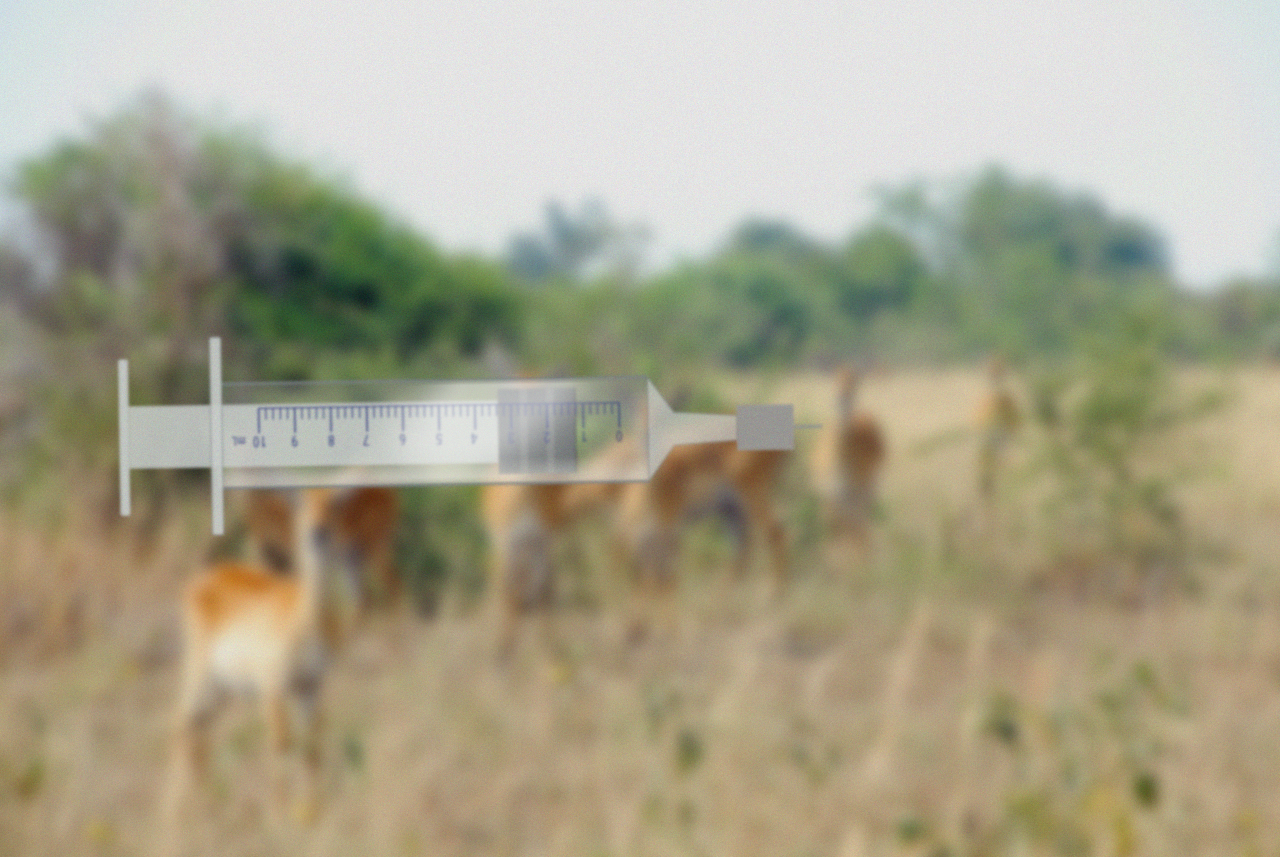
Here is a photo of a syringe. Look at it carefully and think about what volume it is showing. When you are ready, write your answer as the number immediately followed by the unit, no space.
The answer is 1.2mL
